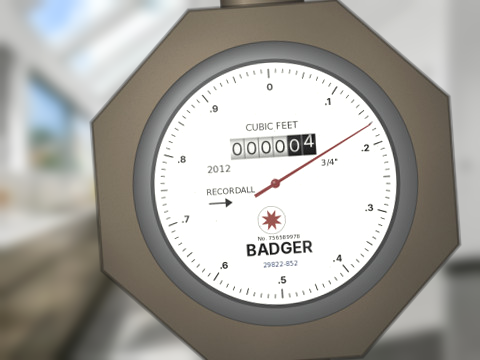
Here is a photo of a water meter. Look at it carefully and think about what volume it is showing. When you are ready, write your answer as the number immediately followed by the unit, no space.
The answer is 4.17ft³
